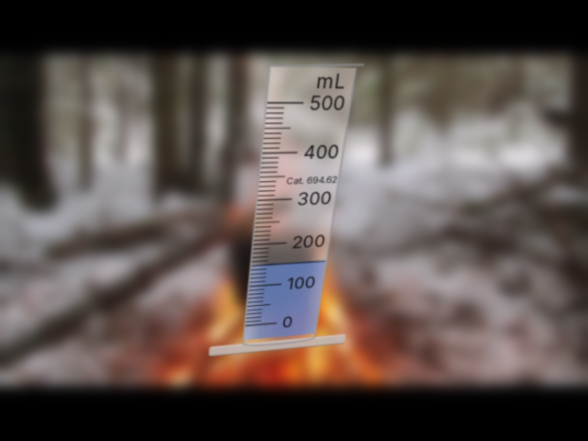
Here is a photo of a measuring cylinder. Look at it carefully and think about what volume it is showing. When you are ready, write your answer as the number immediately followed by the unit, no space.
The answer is 150mL
